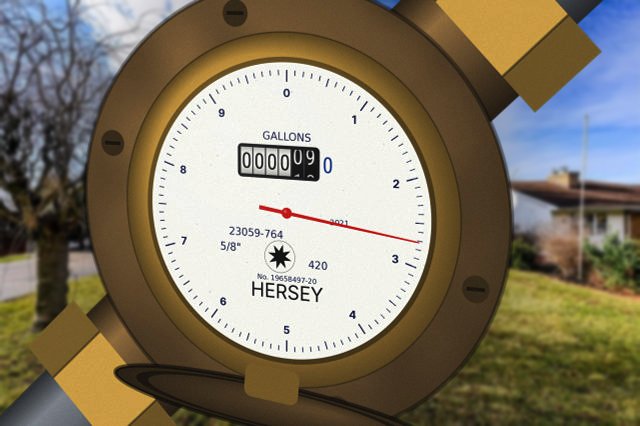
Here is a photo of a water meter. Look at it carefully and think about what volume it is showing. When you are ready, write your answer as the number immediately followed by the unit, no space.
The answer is 92.7gal
